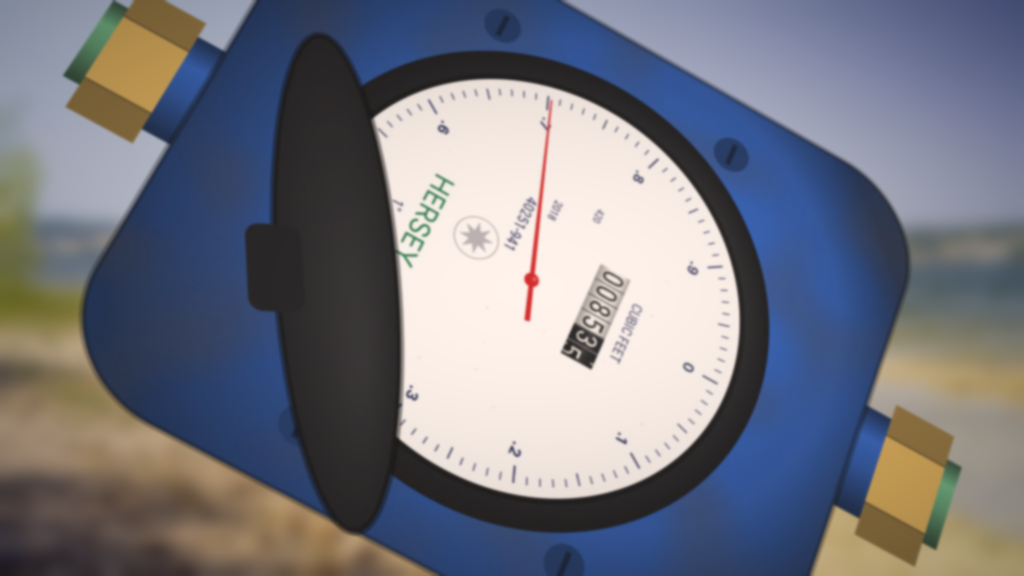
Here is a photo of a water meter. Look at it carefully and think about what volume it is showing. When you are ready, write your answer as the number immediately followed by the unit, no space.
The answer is 8534.70ft³
